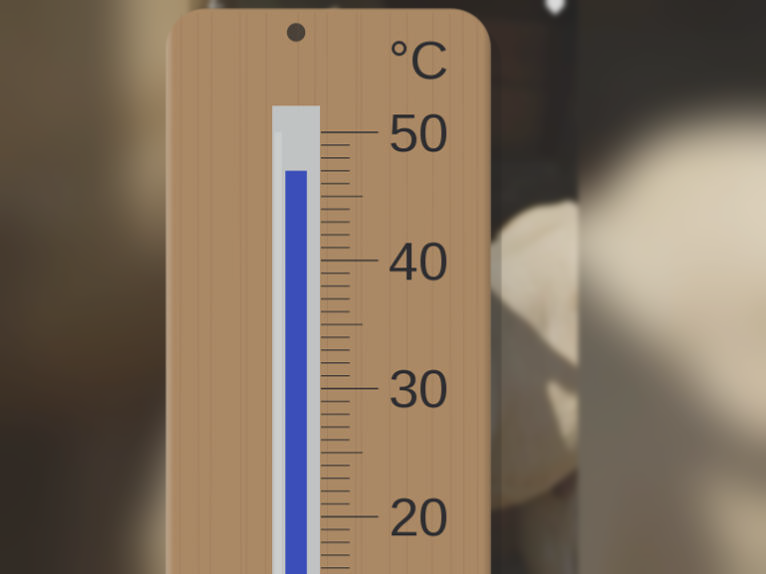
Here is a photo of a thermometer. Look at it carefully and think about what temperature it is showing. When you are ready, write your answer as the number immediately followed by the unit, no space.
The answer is 47°C
